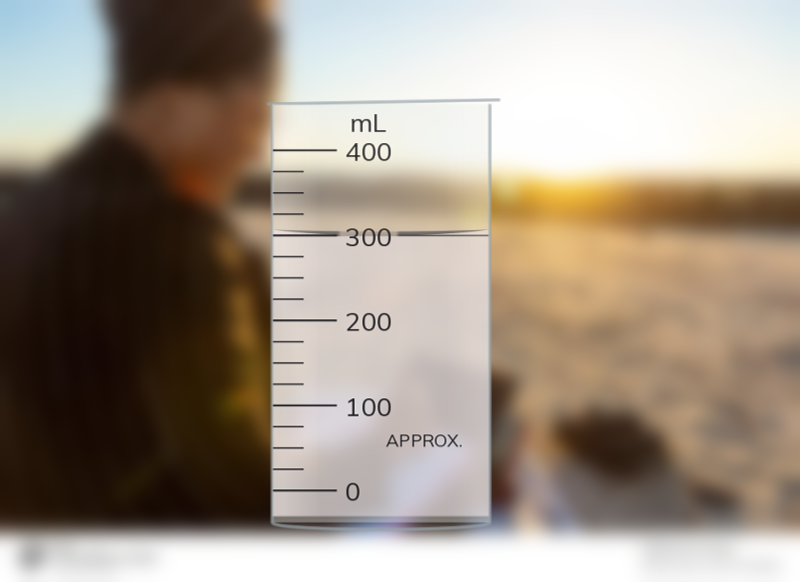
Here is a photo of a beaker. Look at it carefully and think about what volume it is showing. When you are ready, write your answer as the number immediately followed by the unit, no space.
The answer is 300mL
